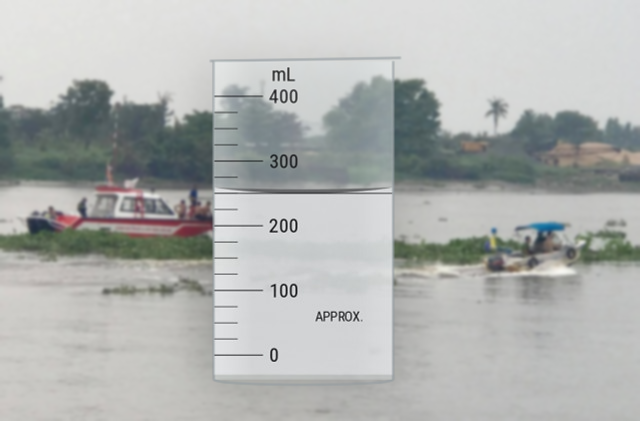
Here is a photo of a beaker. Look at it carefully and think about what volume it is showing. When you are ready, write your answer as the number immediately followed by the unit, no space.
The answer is 250mL
